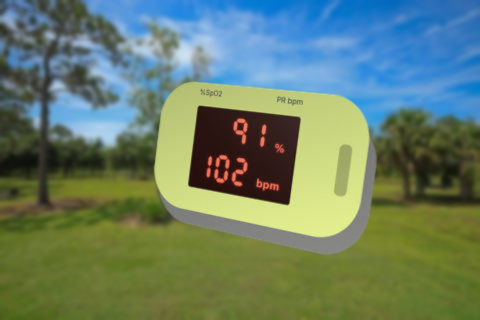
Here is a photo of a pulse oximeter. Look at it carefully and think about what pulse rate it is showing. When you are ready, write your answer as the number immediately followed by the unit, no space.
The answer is 102bpm
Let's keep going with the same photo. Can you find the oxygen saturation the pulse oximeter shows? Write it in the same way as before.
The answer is 91%
